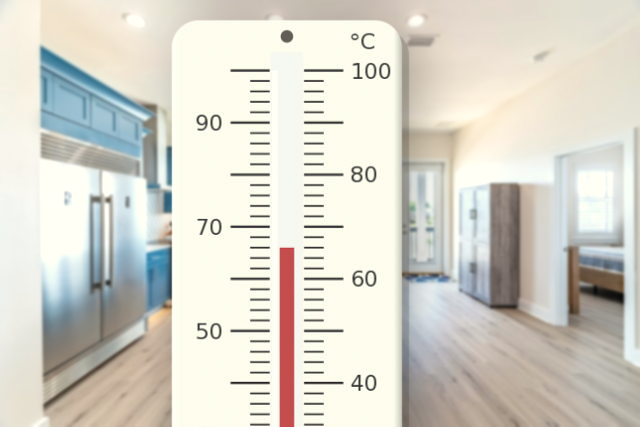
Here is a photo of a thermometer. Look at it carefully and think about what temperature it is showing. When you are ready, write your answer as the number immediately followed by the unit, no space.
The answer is 66°C
